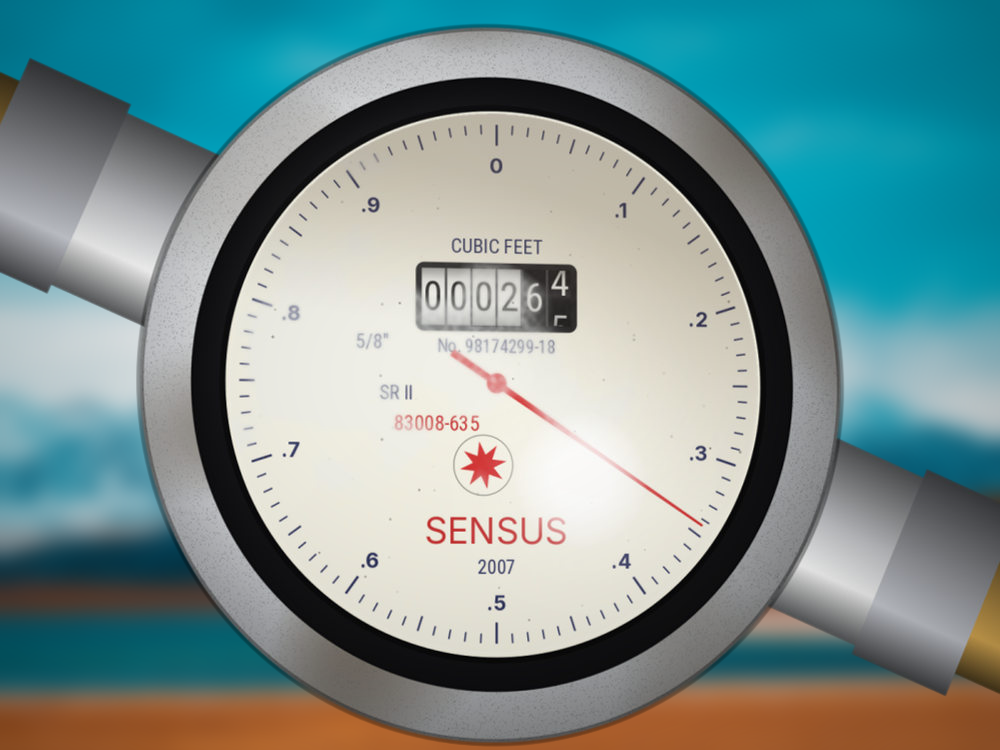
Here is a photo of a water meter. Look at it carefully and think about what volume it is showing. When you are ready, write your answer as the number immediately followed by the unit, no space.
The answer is 264.34ft³
